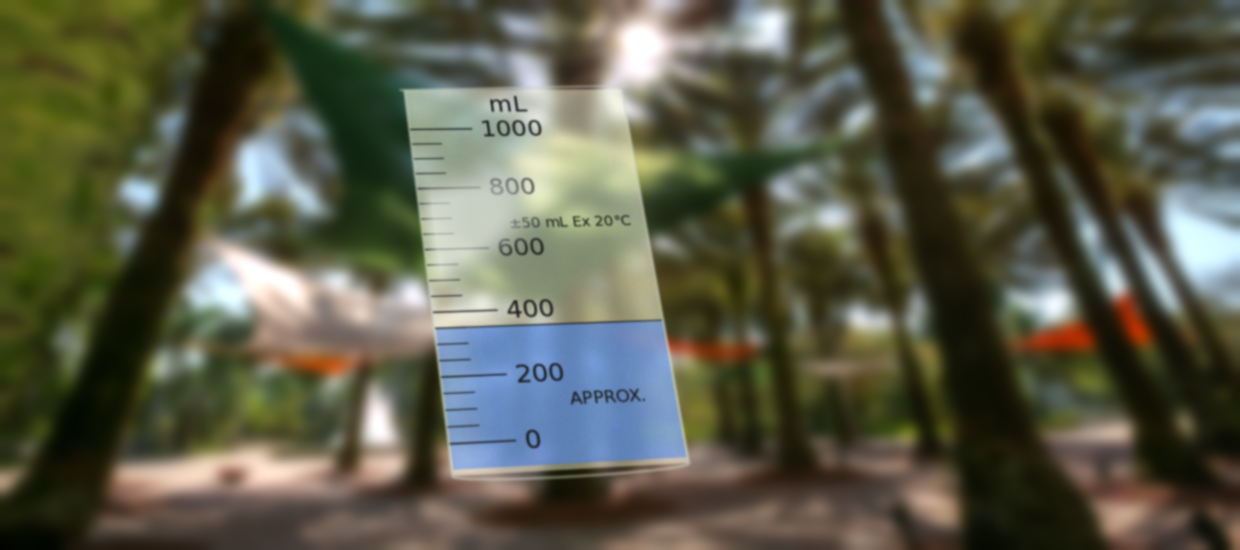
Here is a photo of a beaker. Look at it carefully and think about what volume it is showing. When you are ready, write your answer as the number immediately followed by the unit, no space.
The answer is 350mL
